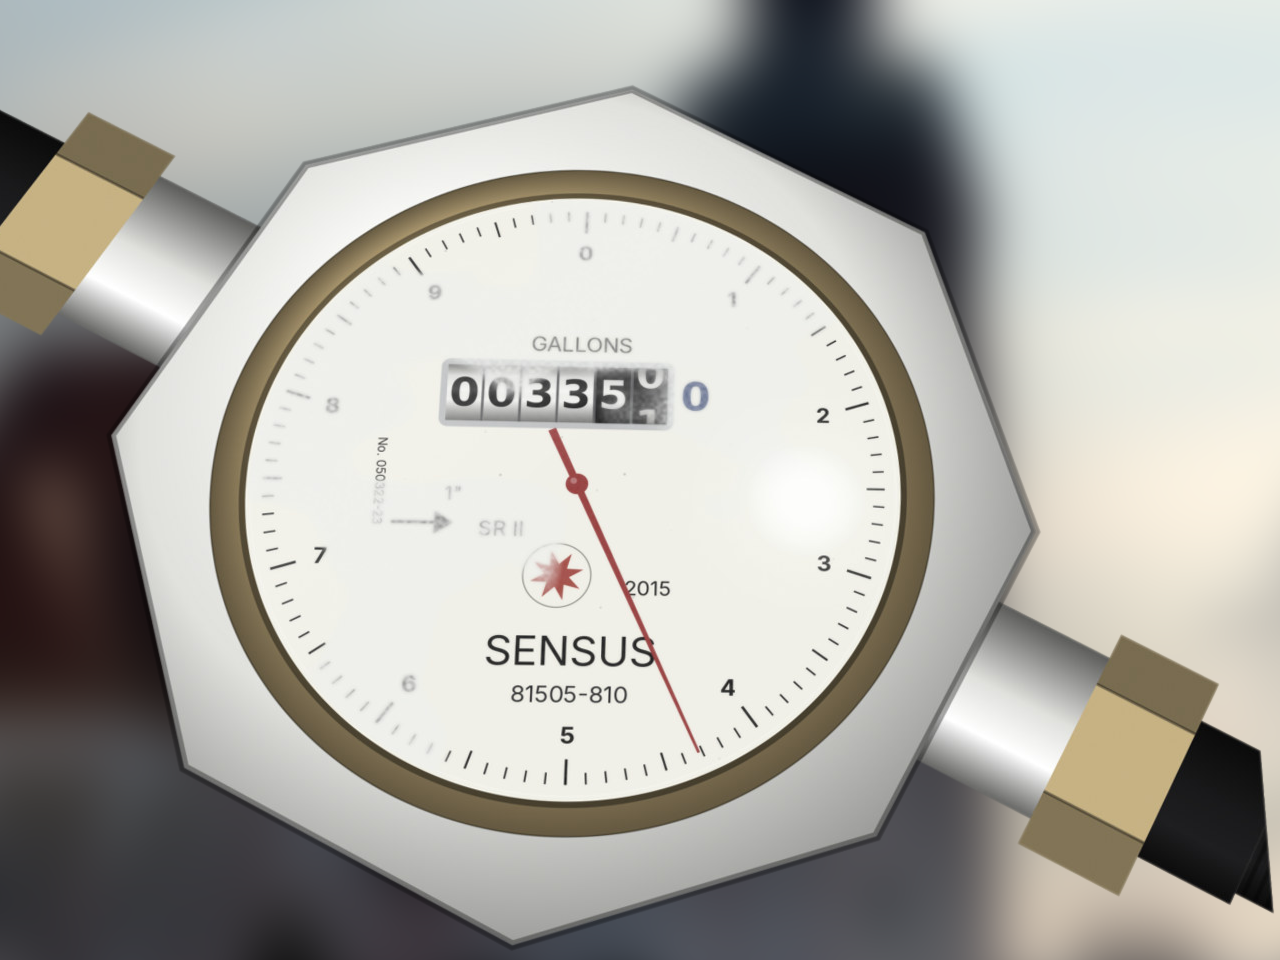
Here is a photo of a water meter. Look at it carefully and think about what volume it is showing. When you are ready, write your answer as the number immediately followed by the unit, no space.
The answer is 33504.3gal
